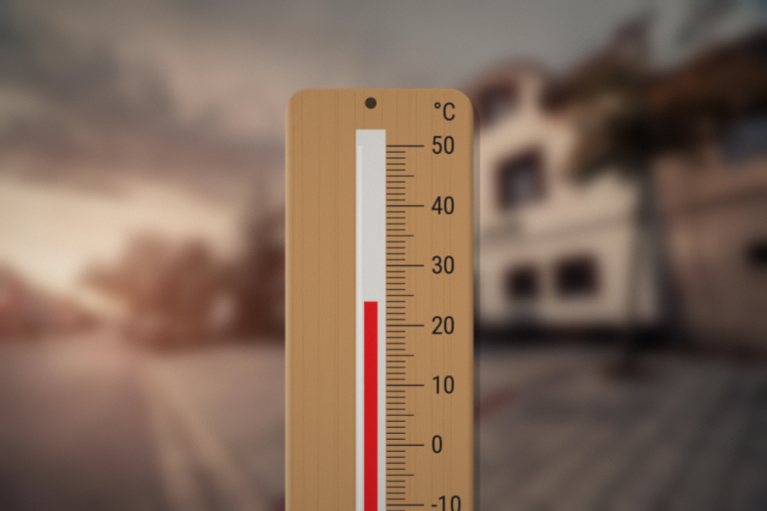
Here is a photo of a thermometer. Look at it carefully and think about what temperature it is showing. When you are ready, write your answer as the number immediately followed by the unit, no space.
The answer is 24°C
